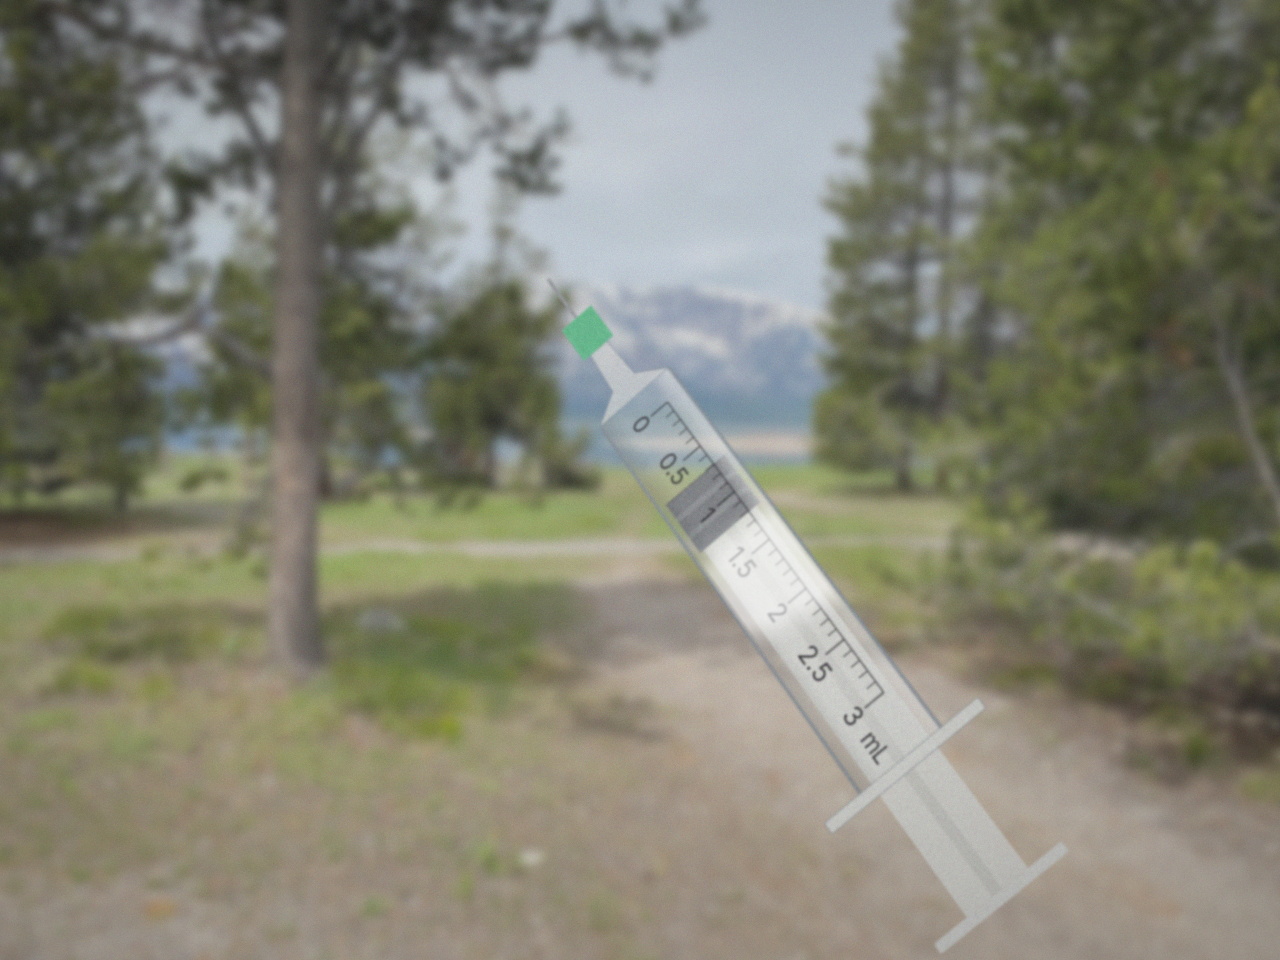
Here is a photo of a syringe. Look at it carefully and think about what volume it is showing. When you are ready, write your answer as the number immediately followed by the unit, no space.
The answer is 0.7mL
